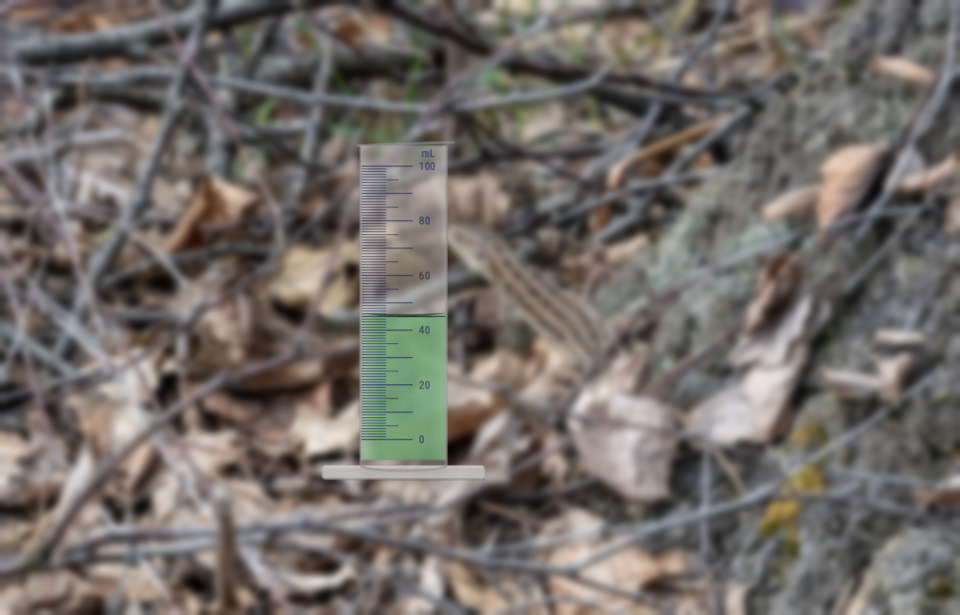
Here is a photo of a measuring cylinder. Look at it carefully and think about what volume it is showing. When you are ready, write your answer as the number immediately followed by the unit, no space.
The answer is 45mL
